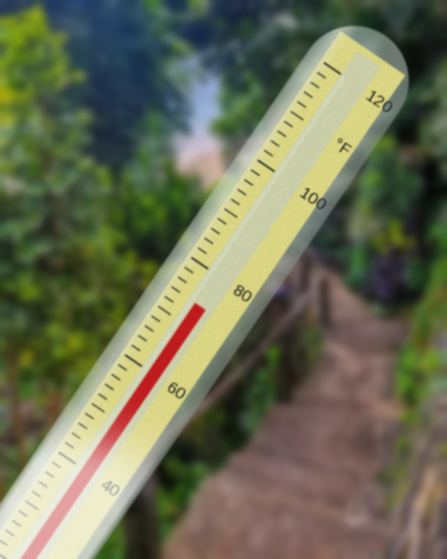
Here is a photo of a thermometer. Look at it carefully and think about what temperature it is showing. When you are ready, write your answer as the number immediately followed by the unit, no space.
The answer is 74°F
